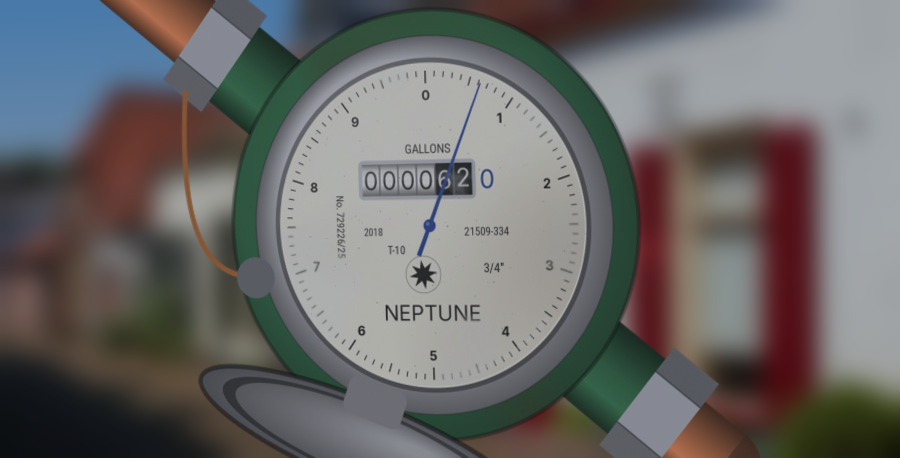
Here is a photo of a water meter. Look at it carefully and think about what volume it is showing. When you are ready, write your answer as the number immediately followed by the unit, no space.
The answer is 620.6gal
